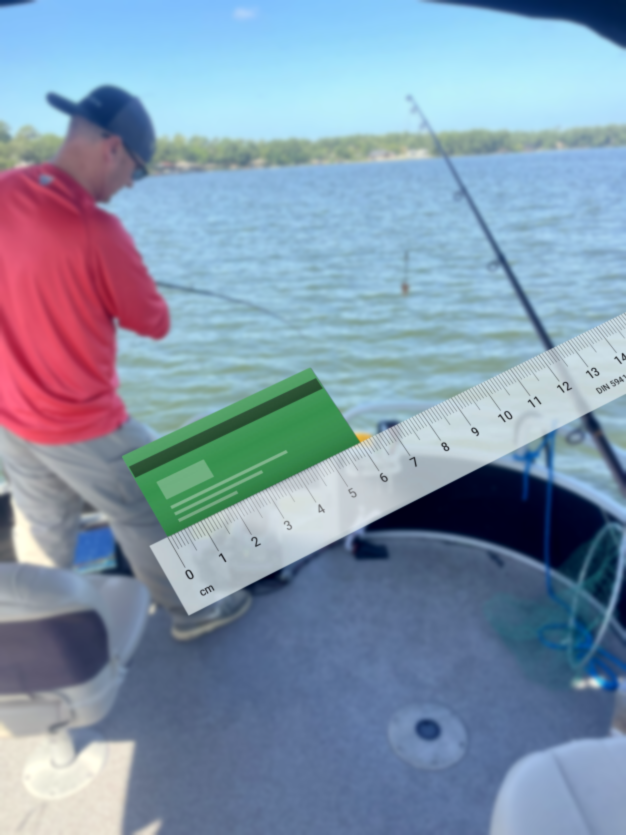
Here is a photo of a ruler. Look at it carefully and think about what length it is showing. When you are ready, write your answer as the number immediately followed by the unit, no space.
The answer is 6cm
